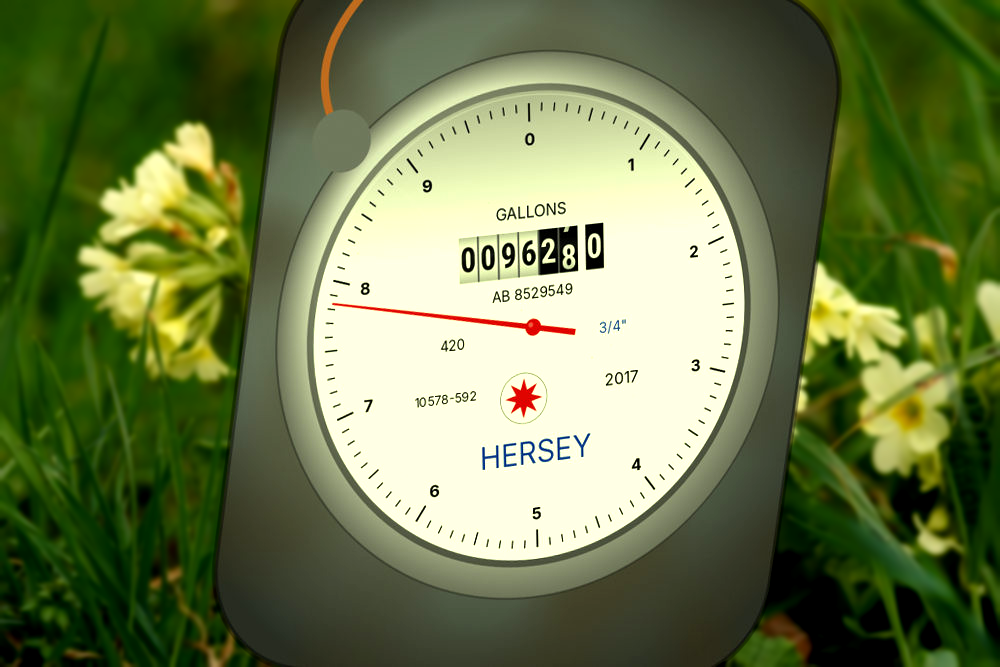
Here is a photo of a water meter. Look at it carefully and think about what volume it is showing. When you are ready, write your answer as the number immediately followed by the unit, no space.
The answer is 96277.8gal
